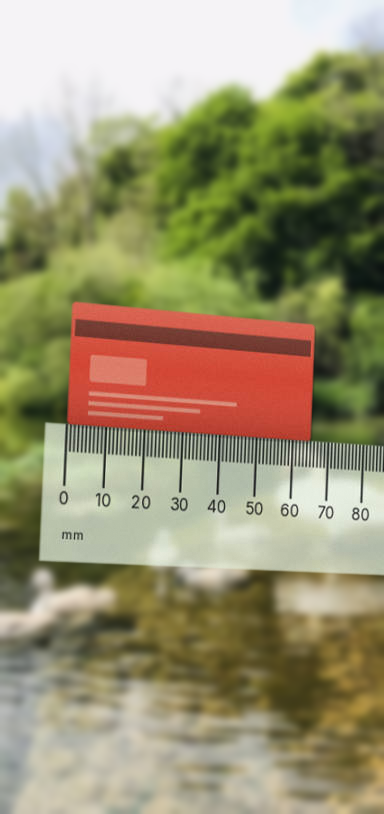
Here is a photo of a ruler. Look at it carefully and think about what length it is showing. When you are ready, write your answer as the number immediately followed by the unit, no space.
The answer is 65mm
